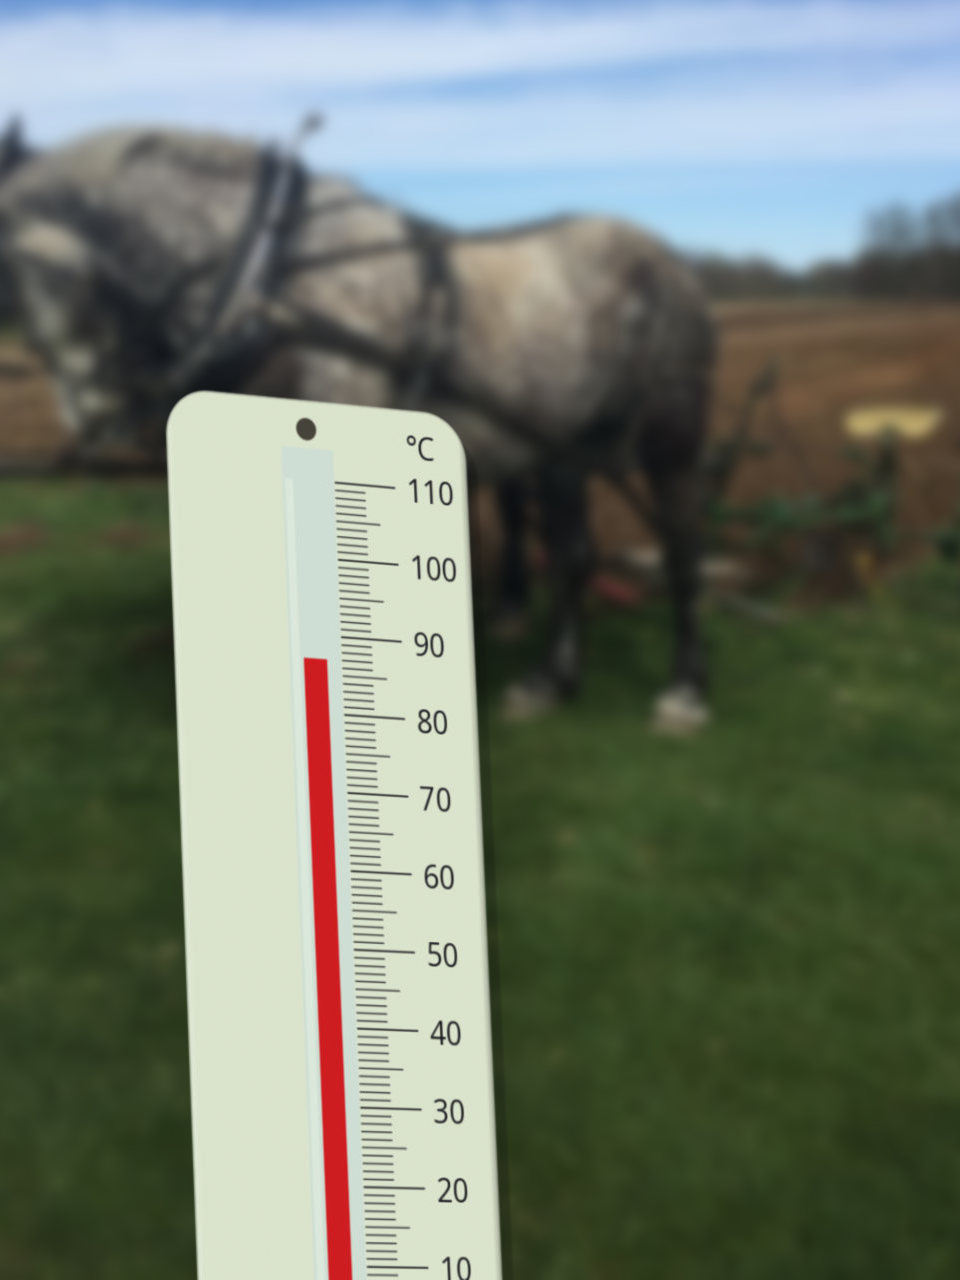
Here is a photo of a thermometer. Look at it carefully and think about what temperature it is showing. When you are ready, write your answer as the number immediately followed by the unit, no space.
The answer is 87°C
